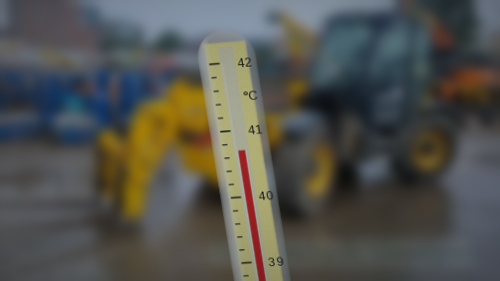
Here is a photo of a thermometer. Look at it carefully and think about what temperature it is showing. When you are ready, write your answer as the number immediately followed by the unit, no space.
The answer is 40.7°C
